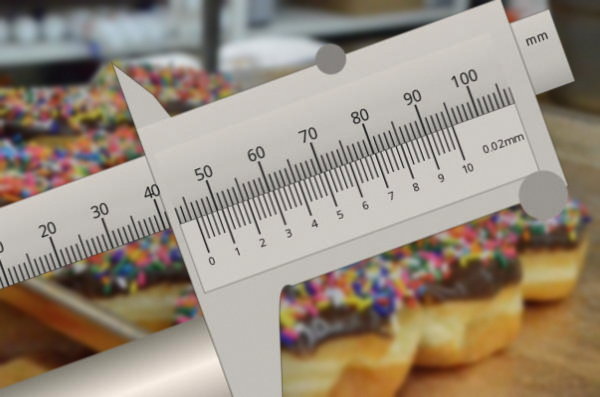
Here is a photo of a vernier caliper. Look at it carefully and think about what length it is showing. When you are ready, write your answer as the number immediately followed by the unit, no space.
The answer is 46.0mm
